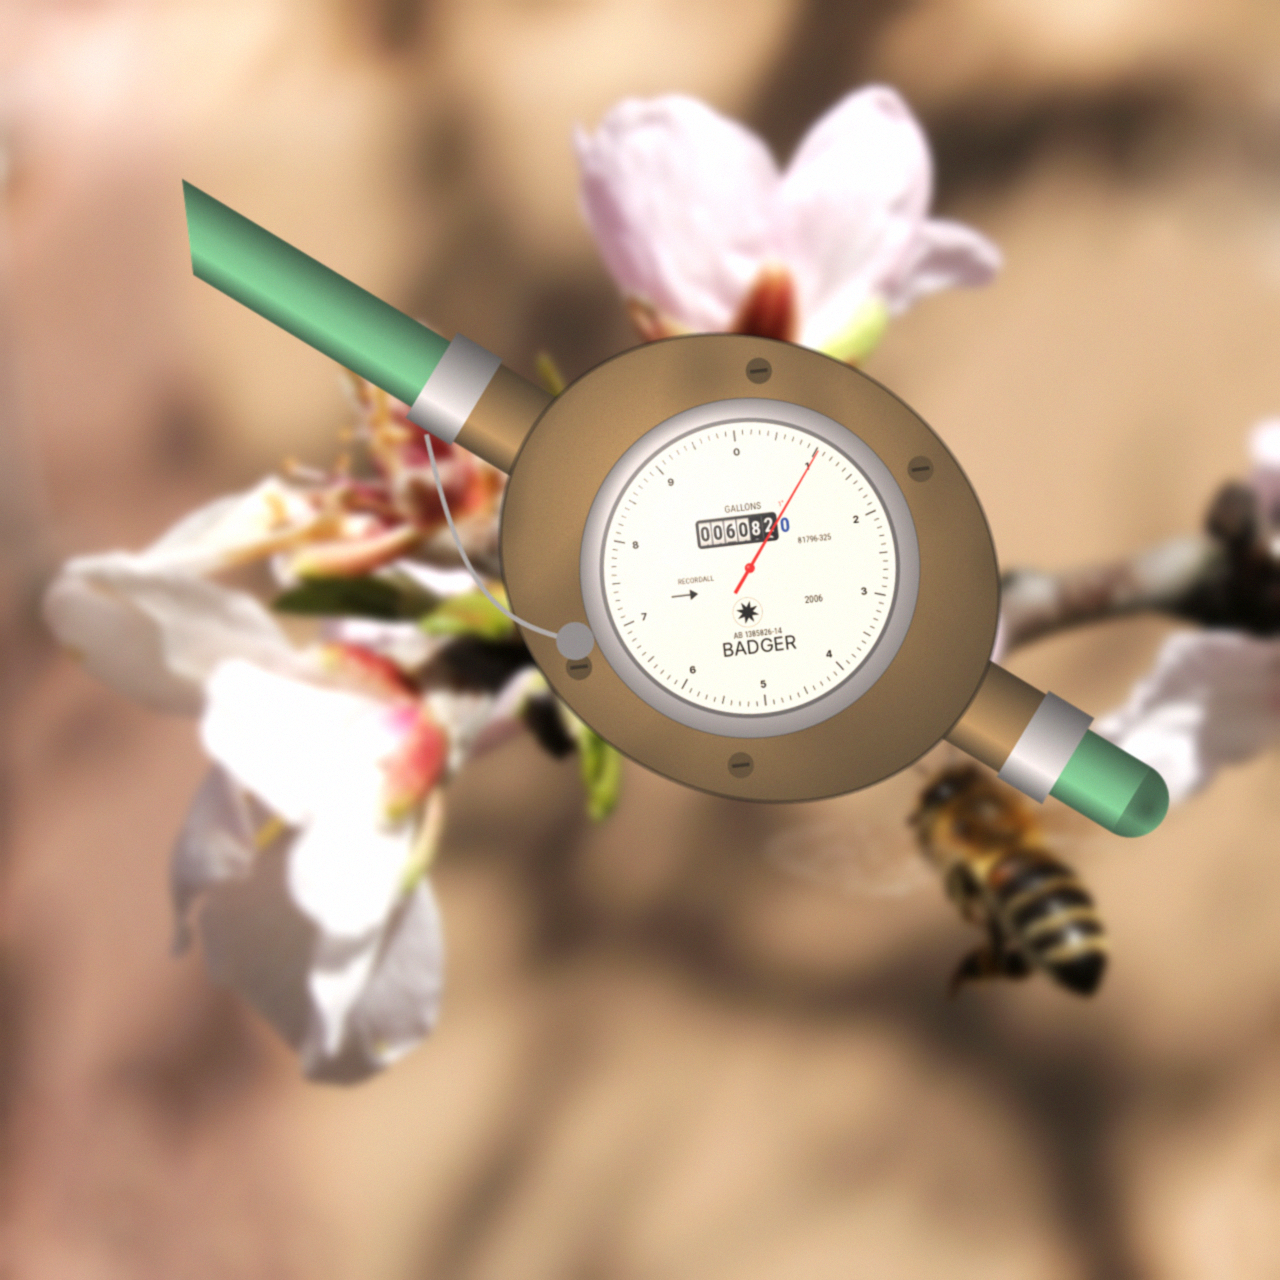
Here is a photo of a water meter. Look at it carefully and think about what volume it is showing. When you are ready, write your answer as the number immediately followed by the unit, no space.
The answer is 60821.0gal
